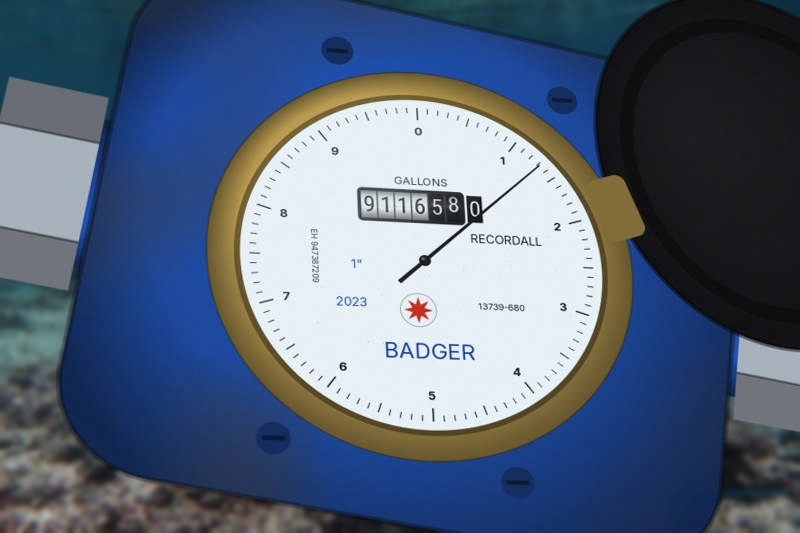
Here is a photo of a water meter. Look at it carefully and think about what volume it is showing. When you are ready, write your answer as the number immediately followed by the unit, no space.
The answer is 9116581.3gal
